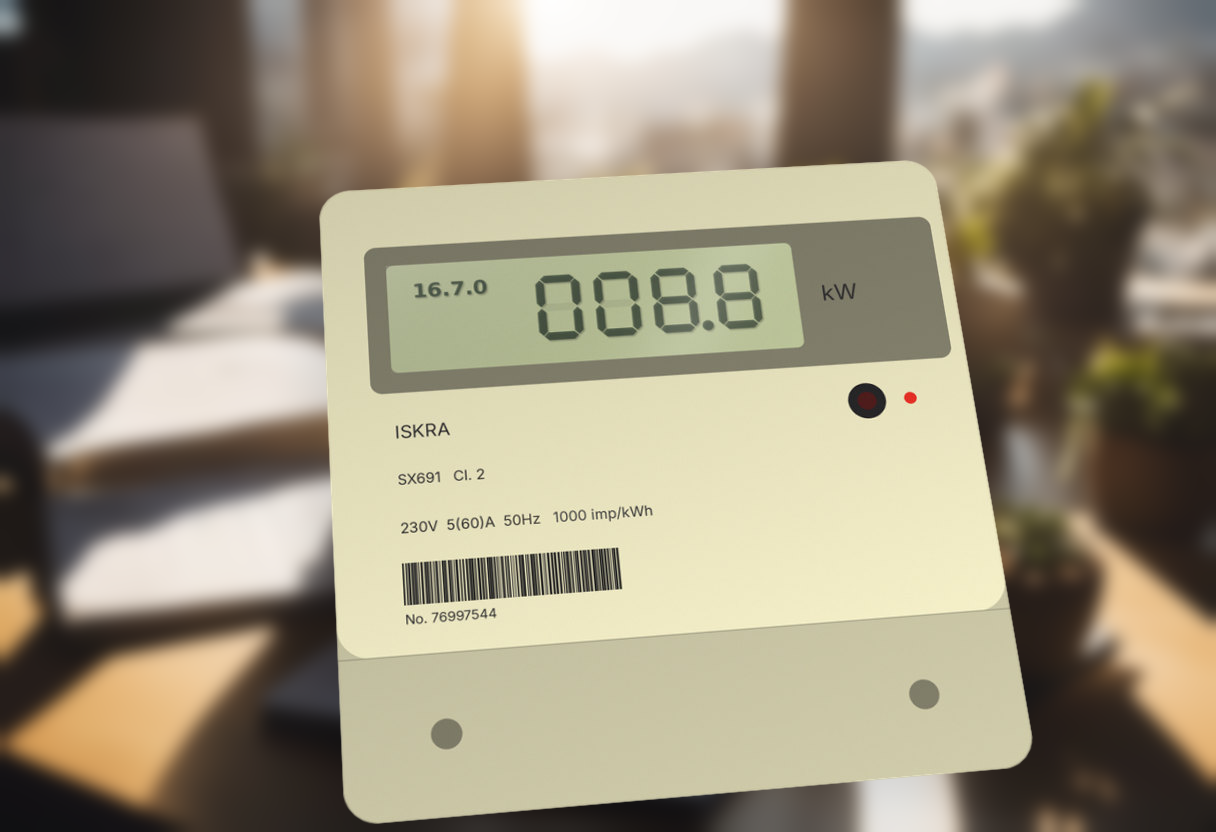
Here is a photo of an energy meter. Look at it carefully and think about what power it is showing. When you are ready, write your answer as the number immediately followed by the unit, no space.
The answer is 8.8kW
